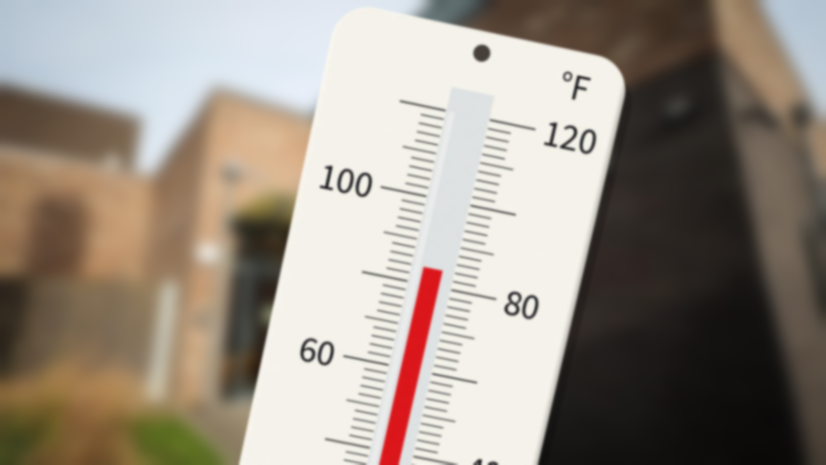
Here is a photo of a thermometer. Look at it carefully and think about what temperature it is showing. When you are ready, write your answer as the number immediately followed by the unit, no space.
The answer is 84°F
